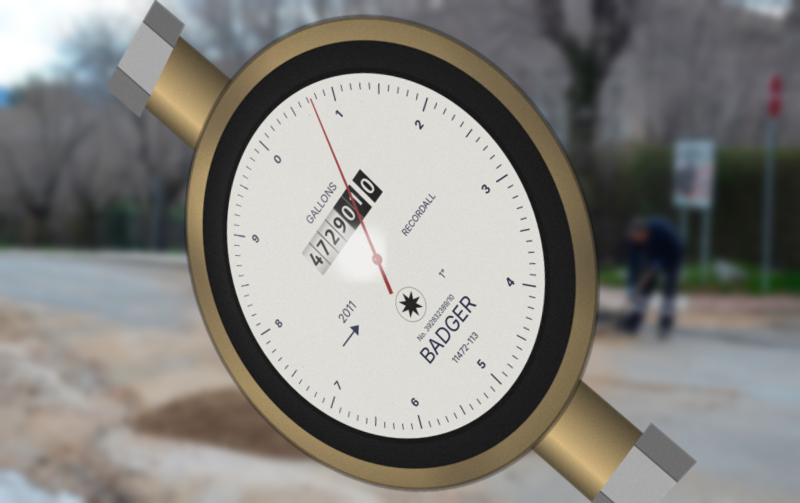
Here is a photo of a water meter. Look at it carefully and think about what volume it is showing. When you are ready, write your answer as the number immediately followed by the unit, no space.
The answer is 4729010.7gal
